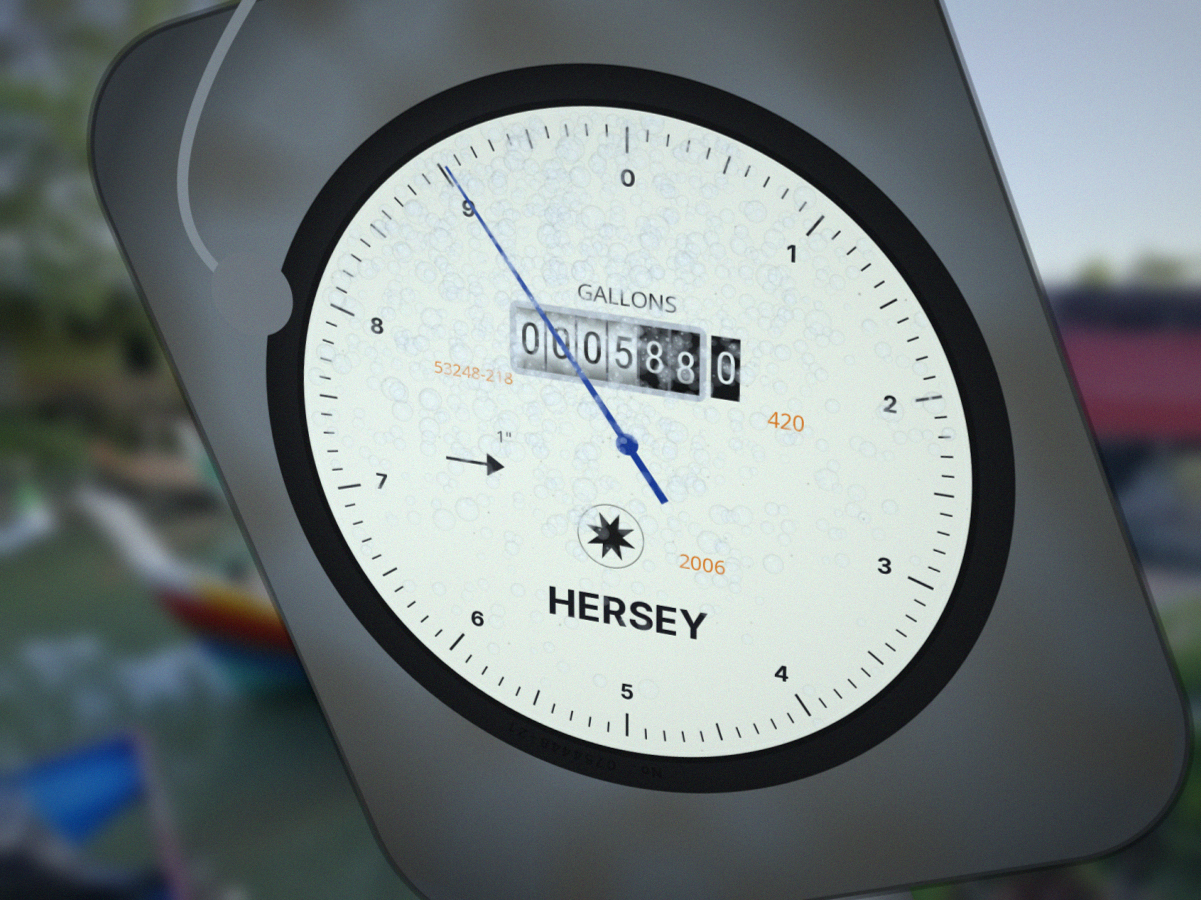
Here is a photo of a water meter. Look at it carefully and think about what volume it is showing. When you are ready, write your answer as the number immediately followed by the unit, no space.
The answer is 5879.0gal
